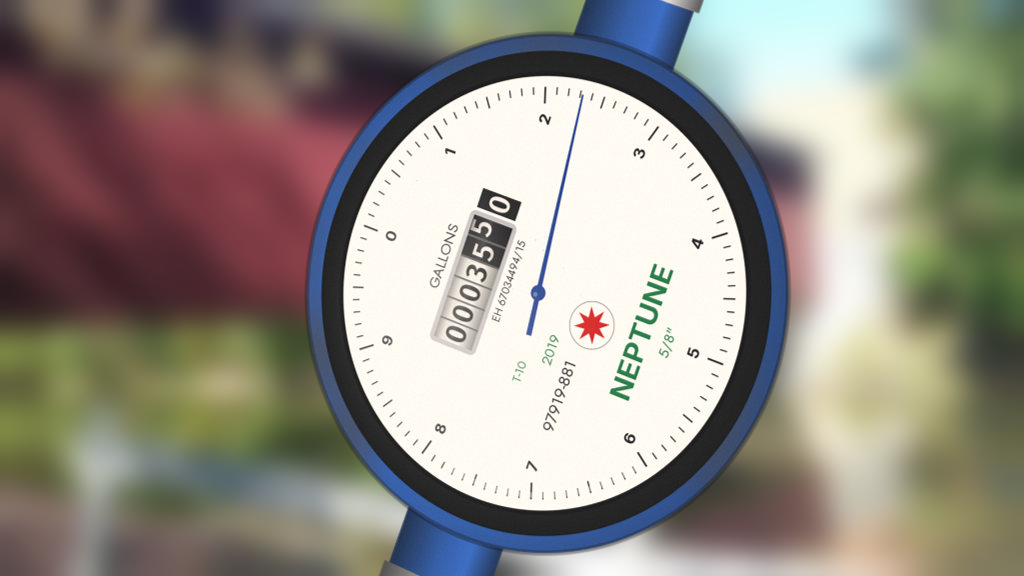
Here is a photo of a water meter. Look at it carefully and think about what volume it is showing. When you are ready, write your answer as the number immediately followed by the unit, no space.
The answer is 3552.3gal
